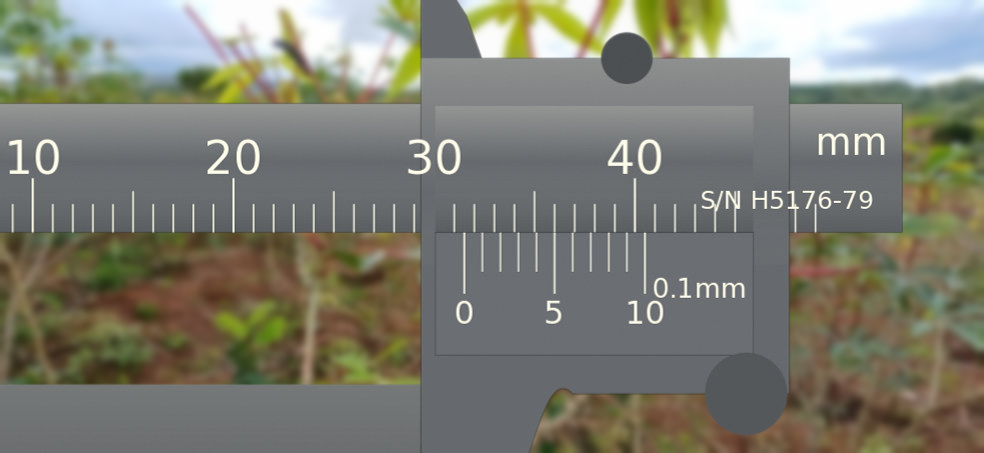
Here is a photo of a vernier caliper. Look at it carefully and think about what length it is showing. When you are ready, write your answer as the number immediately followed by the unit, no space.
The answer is 31.5mm
